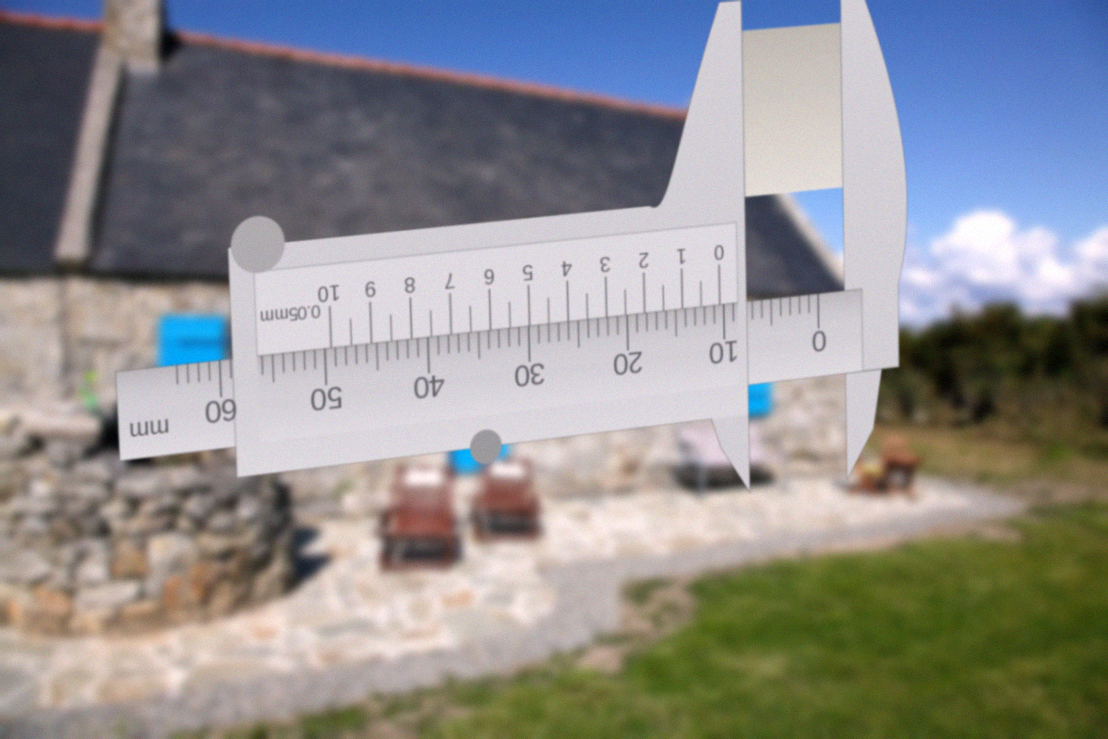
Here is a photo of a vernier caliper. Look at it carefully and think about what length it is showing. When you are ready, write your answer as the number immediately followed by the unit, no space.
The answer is 10.4mm
